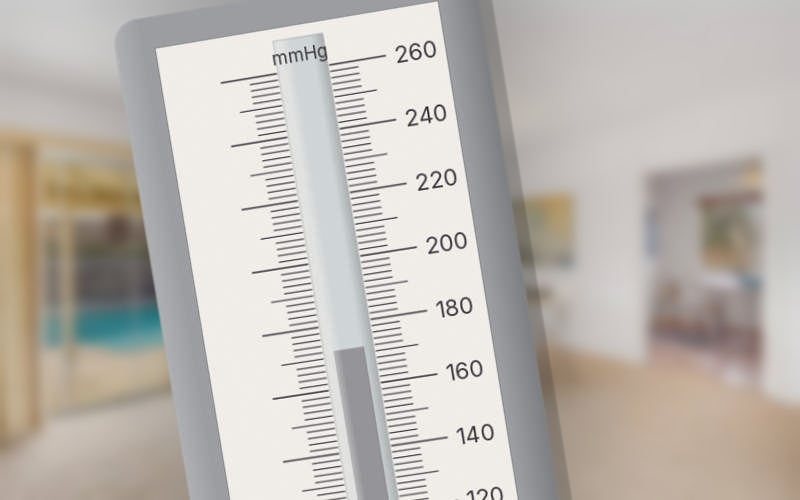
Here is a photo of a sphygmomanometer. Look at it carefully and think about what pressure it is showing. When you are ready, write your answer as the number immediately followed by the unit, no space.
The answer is 172mmHg
